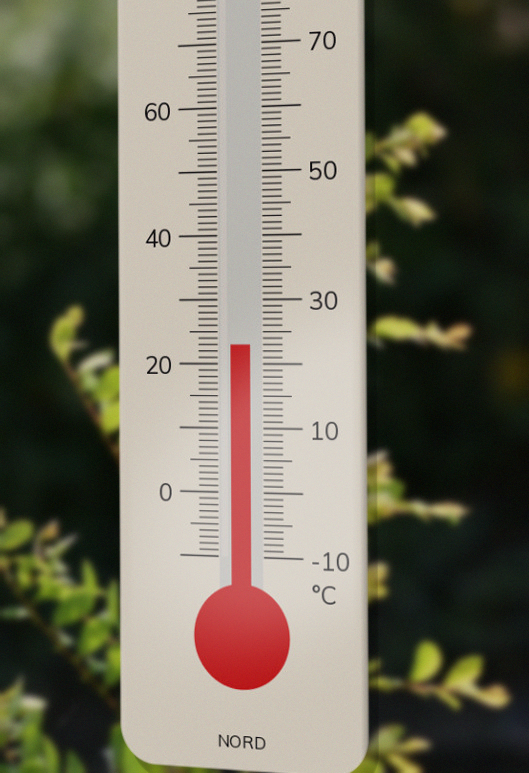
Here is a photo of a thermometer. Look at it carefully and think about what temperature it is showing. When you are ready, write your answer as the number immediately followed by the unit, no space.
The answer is 23°C
